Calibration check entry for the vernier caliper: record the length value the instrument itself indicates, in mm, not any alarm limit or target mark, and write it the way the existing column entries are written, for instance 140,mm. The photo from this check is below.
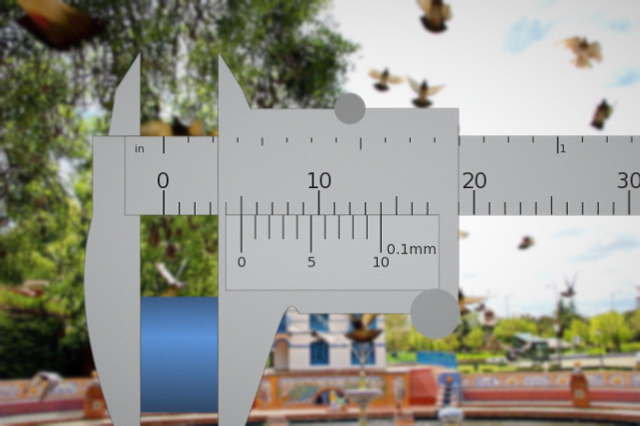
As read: 5.0,mm
